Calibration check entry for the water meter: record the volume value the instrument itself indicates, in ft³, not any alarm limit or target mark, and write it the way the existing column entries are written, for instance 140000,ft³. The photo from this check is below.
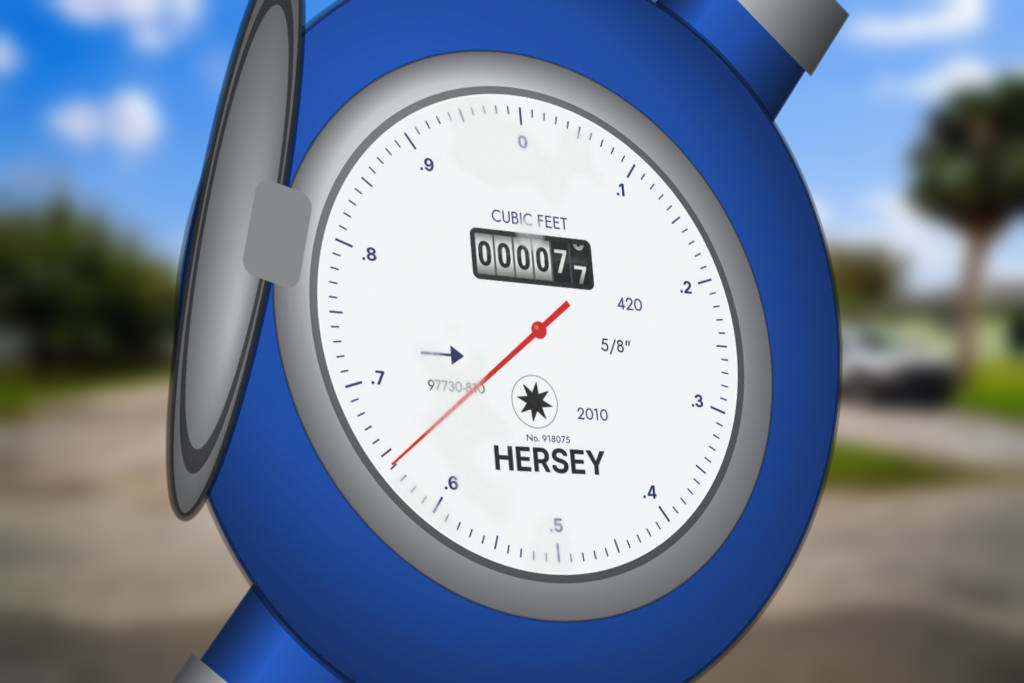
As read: 76.64,ft³
